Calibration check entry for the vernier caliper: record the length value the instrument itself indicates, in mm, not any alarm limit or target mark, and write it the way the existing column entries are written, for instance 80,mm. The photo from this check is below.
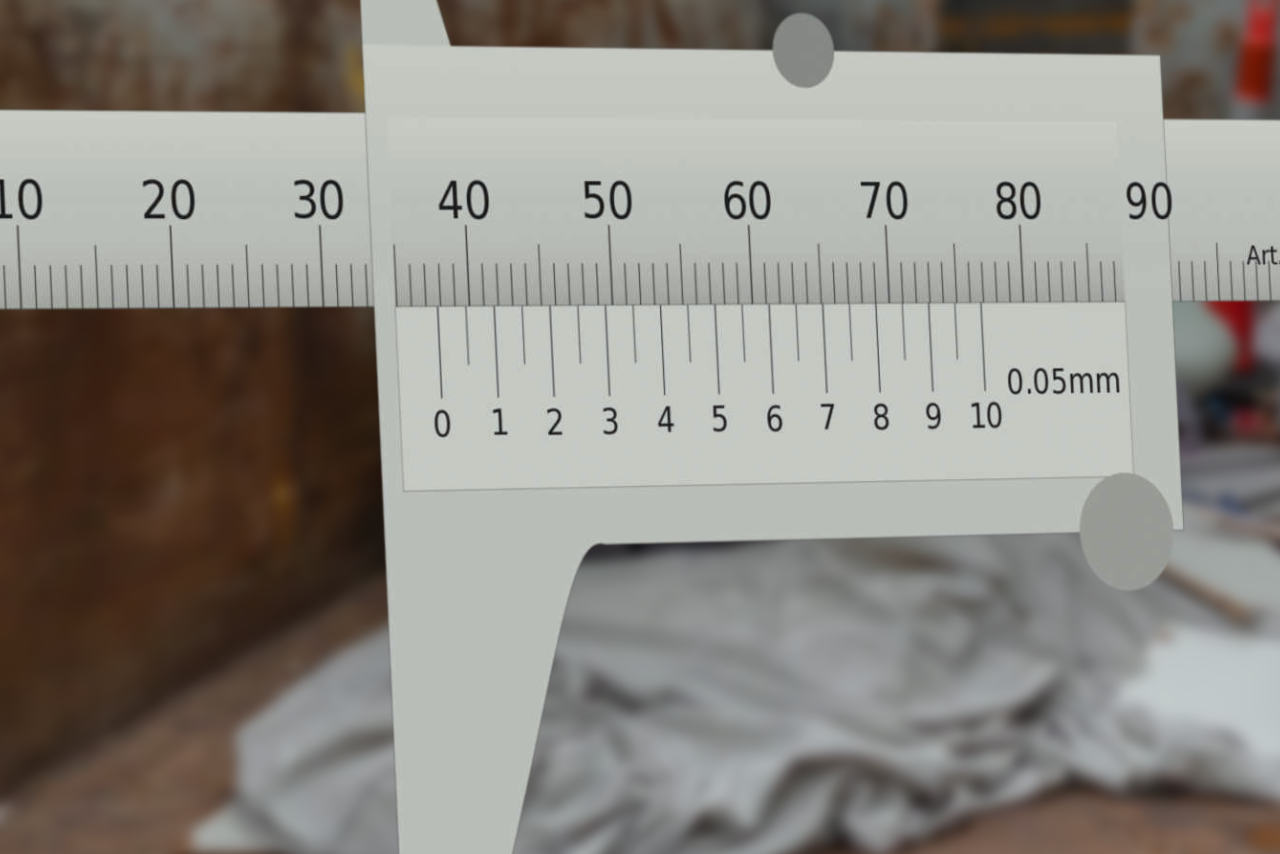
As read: 37.8,mm
